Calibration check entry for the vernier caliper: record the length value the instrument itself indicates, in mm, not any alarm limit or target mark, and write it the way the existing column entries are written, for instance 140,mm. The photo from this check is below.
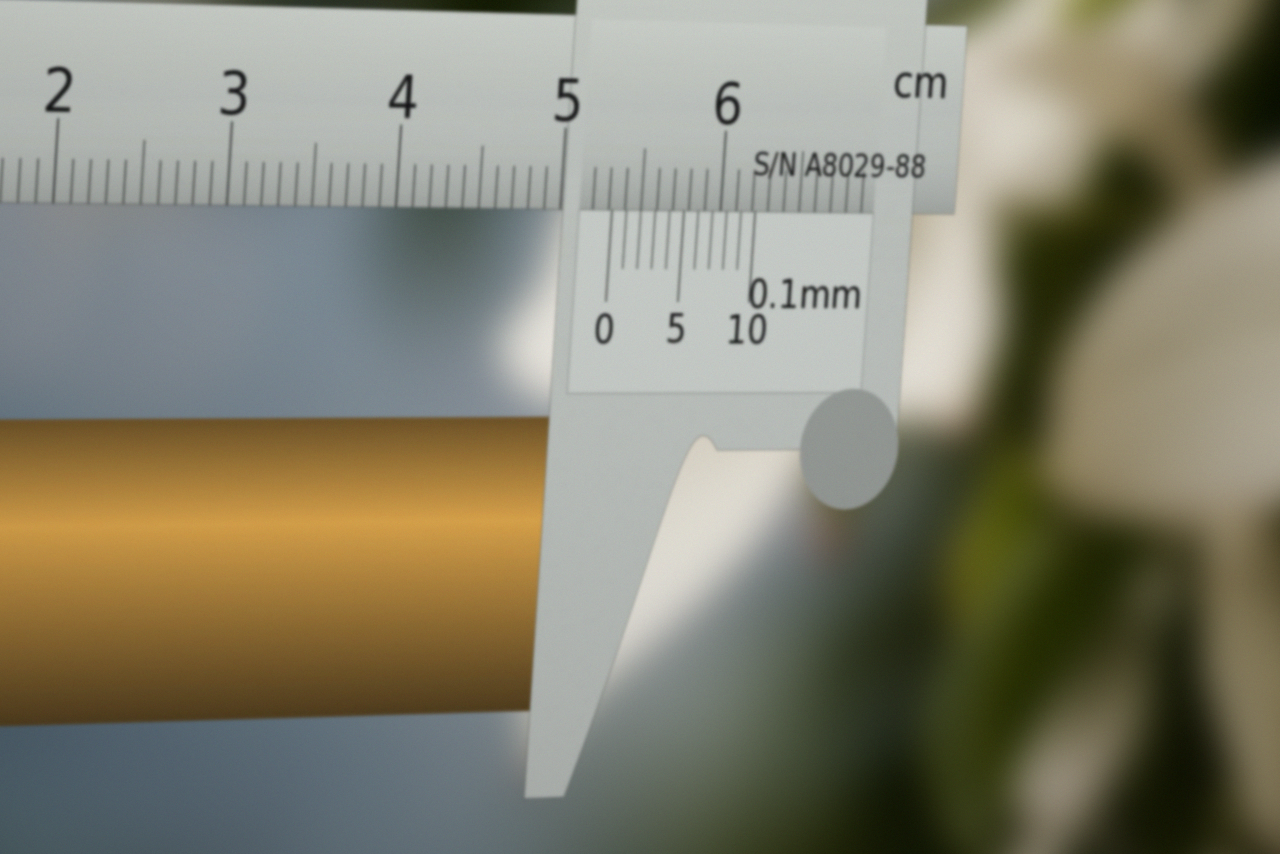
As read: 53.2,mm
